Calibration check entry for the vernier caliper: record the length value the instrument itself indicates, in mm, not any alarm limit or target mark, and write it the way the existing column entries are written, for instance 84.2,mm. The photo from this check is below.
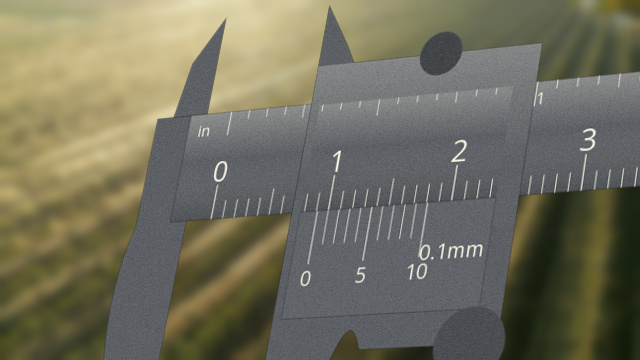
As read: 9.1,mm
